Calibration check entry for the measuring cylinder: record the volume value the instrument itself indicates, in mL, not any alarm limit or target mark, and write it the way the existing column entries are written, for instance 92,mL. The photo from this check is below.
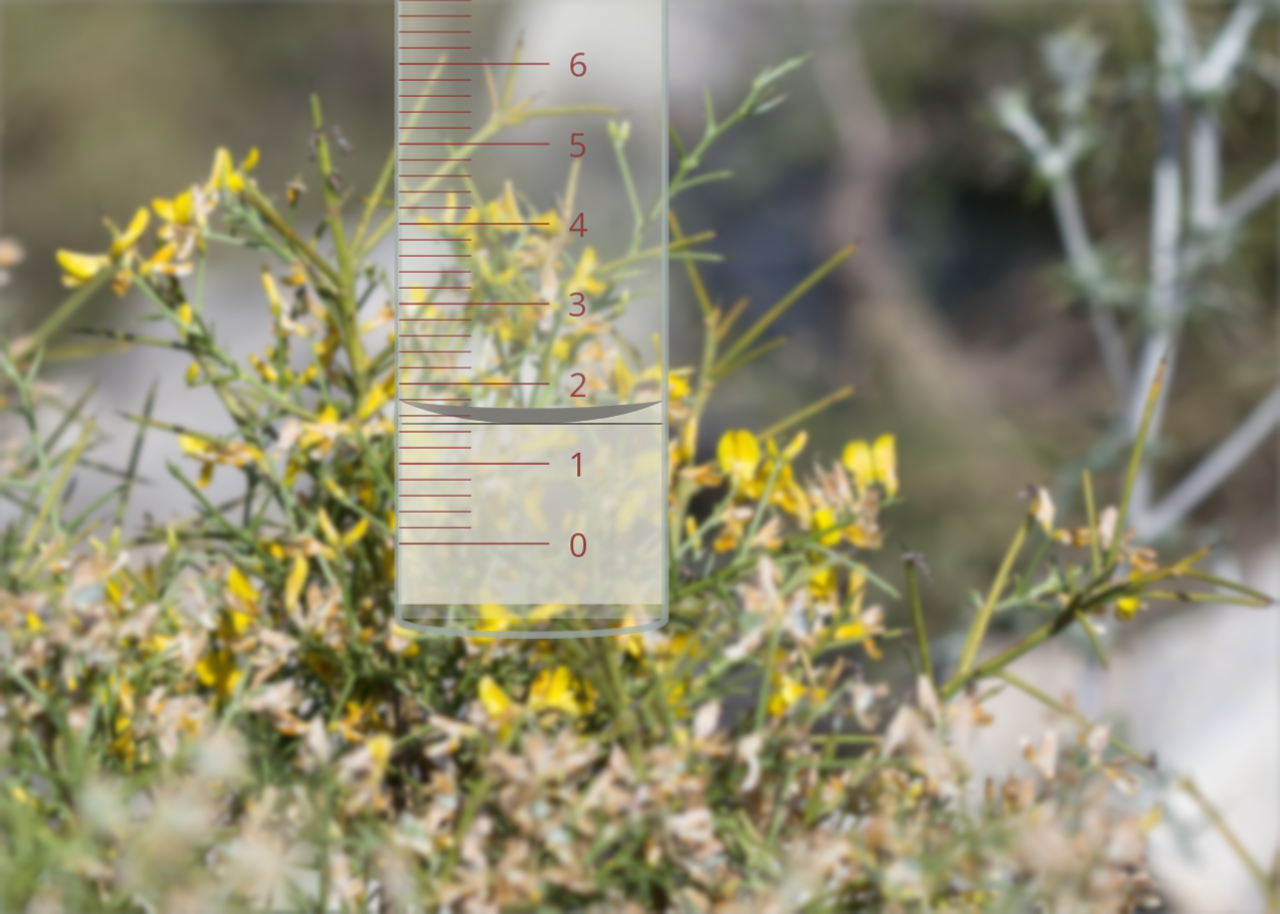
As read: 1.5,mL
